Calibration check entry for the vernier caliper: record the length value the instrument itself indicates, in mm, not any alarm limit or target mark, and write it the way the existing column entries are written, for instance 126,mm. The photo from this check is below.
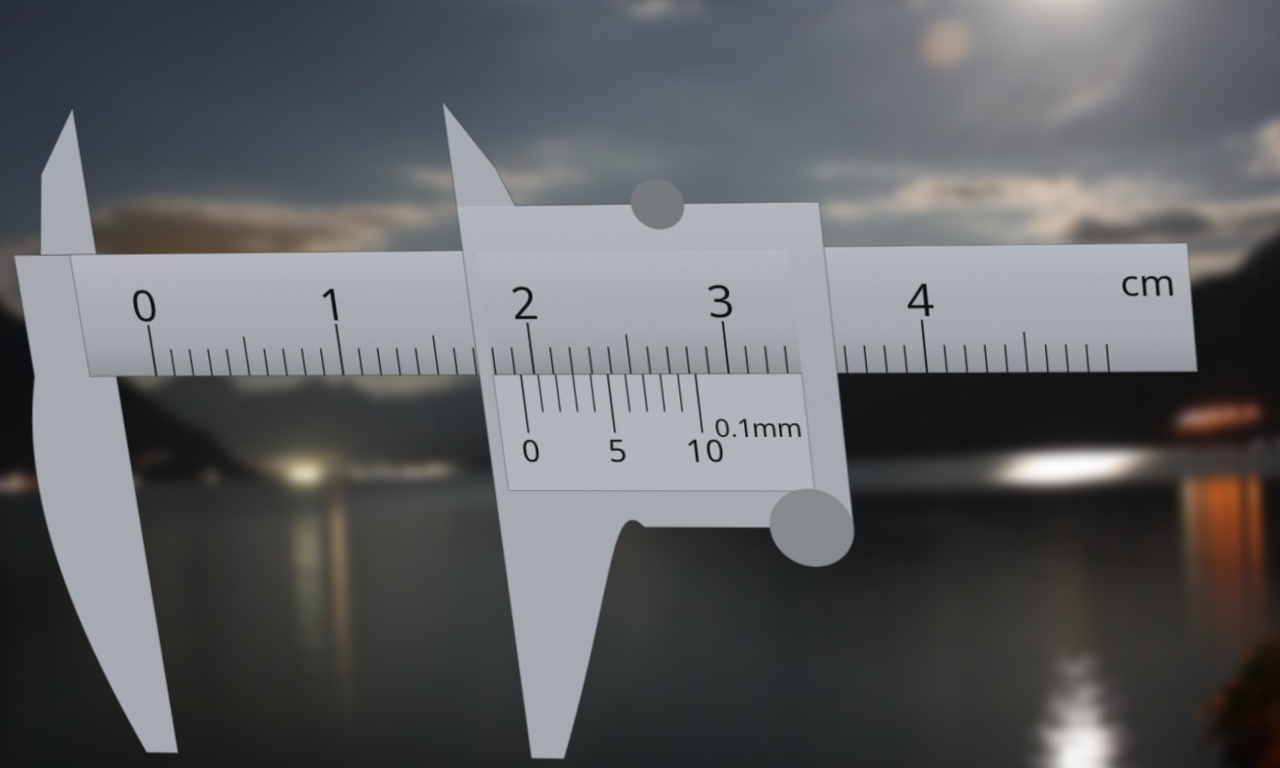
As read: 19.3,mm
